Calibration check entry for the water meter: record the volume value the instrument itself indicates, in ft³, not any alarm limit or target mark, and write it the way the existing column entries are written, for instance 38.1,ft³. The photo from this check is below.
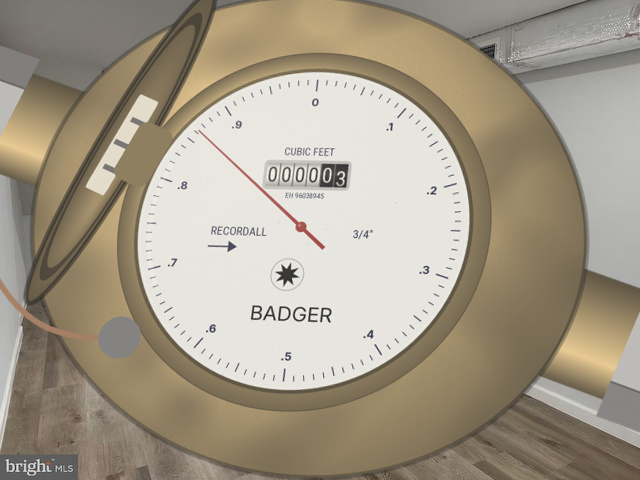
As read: 2.86,ft³
